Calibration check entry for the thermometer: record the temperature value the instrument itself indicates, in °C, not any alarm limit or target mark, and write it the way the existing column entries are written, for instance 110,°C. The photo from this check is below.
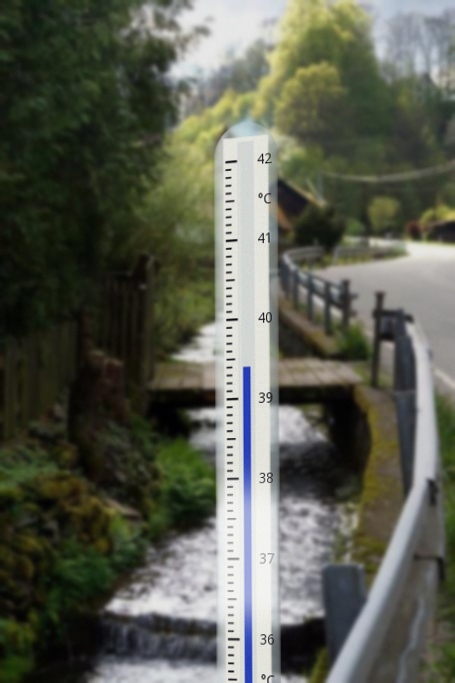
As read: 39.4,°C
